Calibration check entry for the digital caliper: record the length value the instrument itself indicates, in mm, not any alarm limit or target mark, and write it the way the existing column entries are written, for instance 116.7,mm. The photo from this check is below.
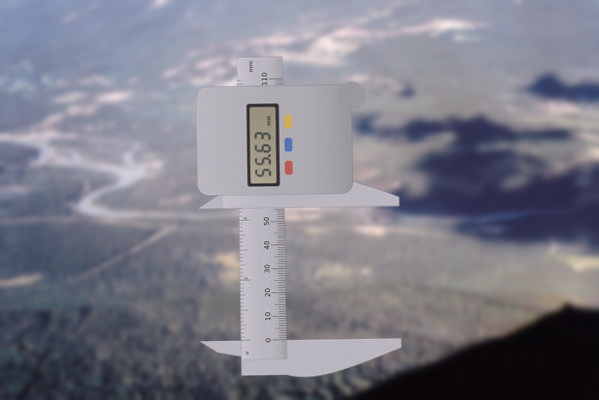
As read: 55.63,mm
